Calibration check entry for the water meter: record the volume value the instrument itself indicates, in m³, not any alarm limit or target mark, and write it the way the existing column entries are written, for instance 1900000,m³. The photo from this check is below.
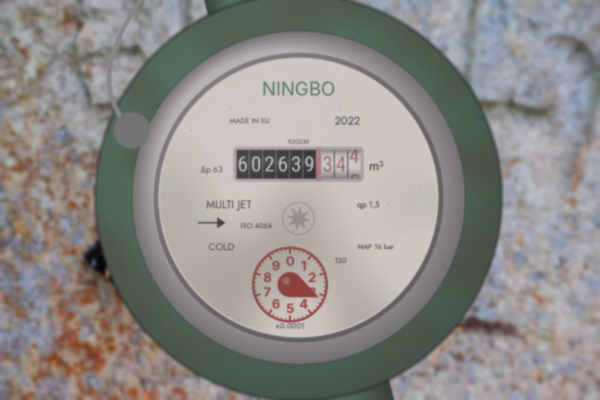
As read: 602639.3443,m³
